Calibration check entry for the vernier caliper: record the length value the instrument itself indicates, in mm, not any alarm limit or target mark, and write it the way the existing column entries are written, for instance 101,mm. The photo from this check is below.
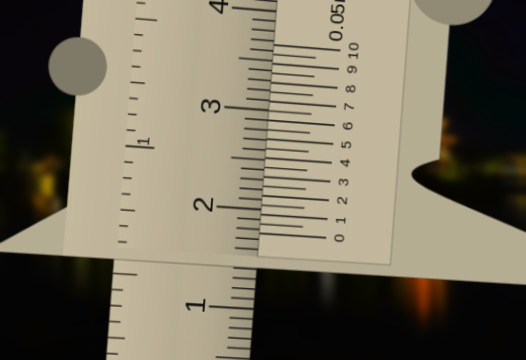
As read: 17.6,mm
